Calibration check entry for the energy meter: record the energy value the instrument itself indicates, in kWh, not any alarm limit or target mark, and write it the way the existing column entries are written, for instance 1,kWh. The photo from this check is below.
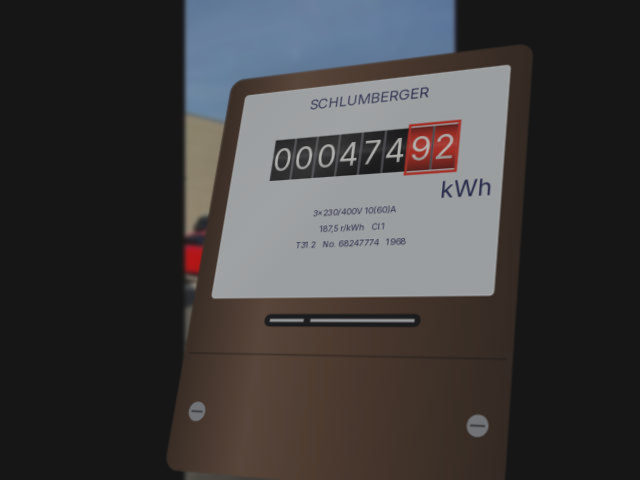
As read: 474.92,kWh
